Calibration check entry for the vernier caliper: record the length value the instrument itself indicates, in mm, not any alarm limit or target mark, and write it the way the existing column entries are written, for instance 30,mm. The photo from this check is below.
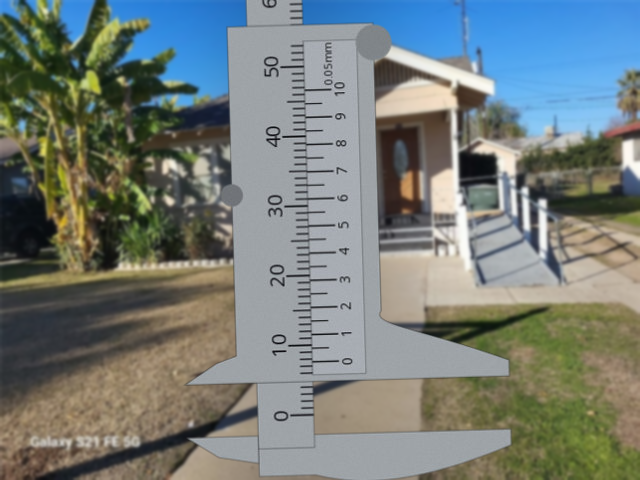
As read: 7.6,mm
